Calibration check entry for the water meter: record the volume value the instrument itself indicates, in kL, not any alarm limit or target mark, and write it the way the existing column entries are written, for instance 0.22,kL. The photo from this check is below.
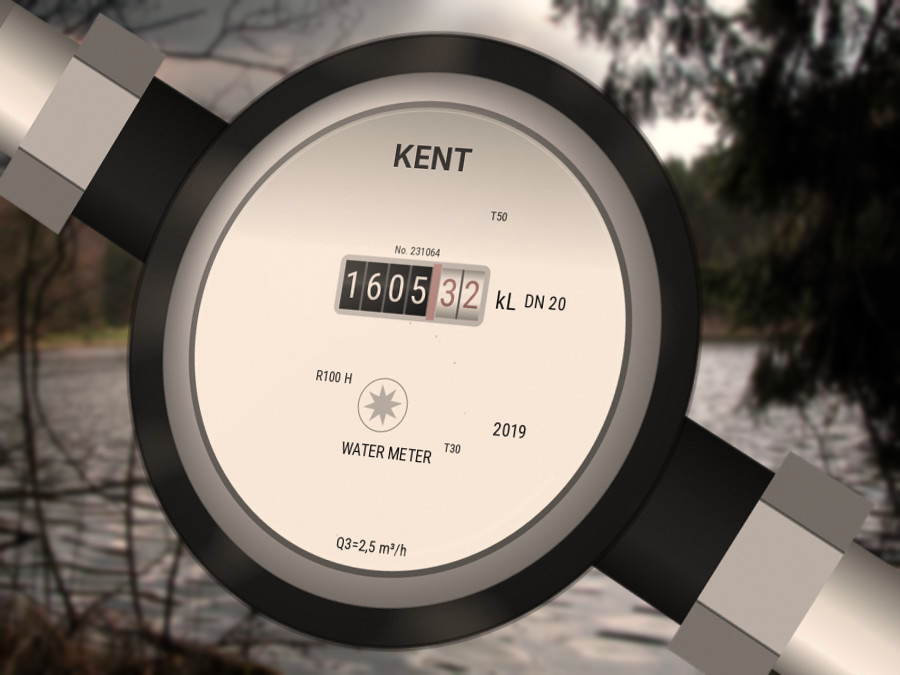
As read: 1605.32,kL
